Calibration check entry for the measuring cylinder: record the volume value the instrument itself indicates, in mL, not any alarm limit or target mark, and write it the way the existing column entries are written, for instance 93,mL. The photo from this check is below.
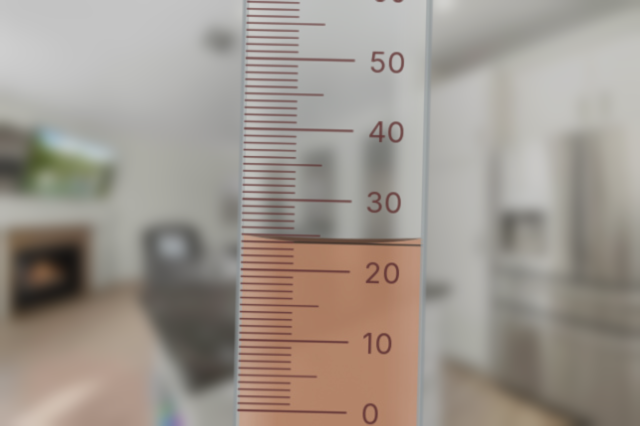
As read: 24,mL
